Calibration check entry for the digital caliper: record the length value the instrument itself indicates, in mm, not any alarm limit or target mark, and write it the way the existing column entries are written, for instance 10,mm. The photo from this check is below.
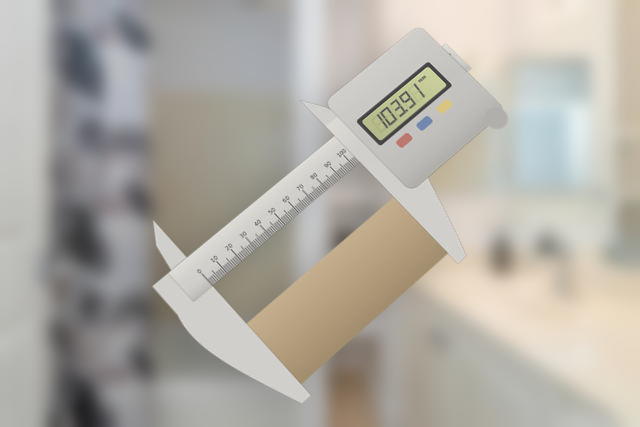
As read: 103.91,mm
